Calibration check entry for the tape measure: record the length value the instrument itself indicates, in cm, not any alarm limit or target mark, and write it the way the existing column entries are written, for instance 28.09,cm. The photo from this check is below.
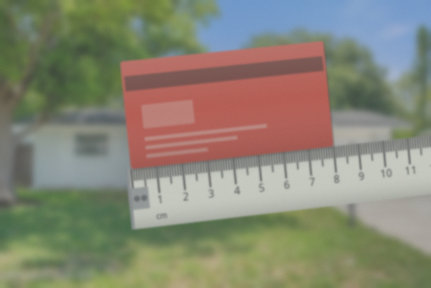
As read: 8,cm
